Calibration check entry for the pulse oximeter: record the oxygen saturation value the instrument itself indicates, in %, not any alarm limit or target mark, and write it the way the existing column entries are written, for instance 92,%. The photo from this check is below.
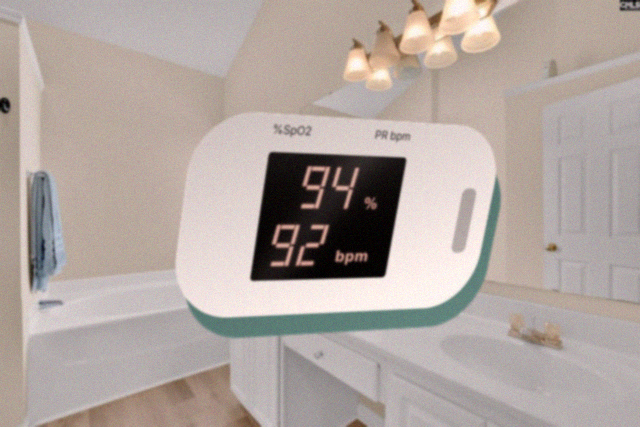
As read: 94,%
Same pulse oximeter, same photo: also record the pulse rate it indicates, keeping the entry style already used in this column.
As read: 92,bpm
